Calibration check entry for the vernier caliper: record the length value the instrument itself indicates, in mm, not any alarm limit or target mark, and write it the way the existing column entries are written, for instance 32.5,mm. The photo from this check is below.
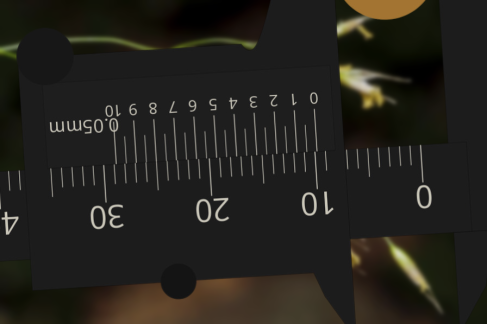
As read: 9.8,mm
